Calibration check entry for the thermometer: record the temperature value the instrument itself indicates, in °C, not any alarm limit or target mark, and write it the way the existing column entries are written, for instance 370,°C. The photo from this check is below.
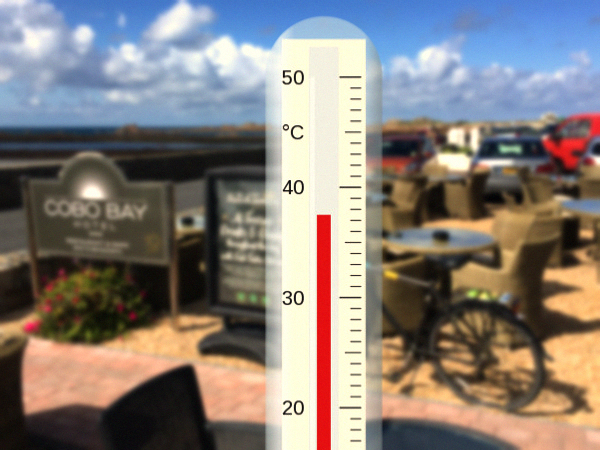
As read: 37.5,°C
